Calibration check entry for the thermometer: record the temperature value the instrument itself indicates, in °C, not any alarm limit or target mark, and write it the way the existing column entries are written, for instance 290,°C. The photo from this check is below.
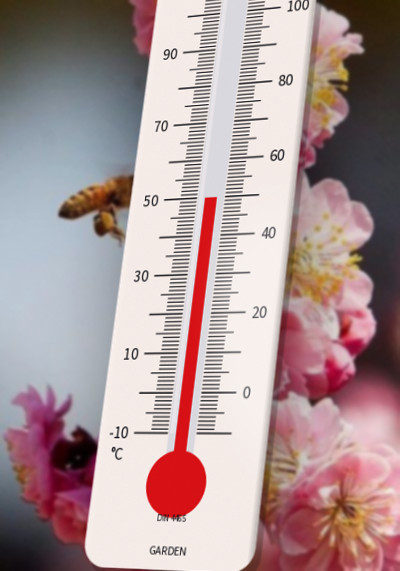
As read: 50,°C
